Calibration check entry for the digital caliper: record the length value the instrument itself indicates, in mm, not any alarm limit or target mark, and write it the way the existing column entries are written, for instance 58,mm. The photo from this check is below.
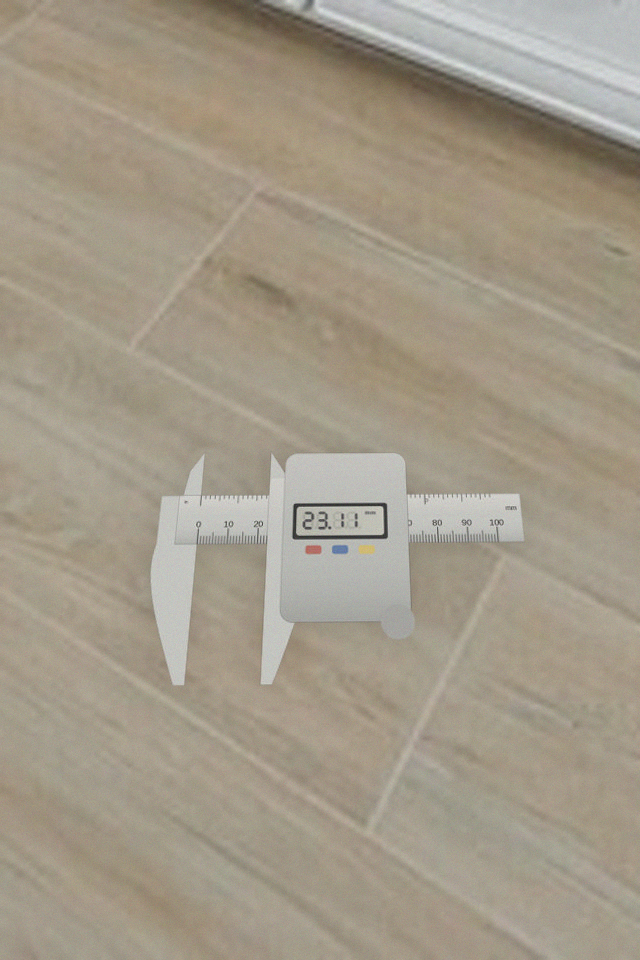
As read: 23.11,mm
